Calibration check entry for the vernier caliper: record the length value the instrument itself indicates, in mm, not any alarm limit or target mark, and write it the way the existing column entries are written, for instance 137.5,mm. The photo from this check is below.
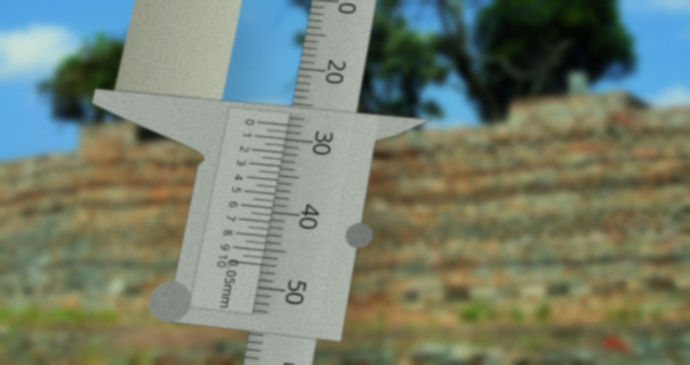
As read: 28.0,mm
